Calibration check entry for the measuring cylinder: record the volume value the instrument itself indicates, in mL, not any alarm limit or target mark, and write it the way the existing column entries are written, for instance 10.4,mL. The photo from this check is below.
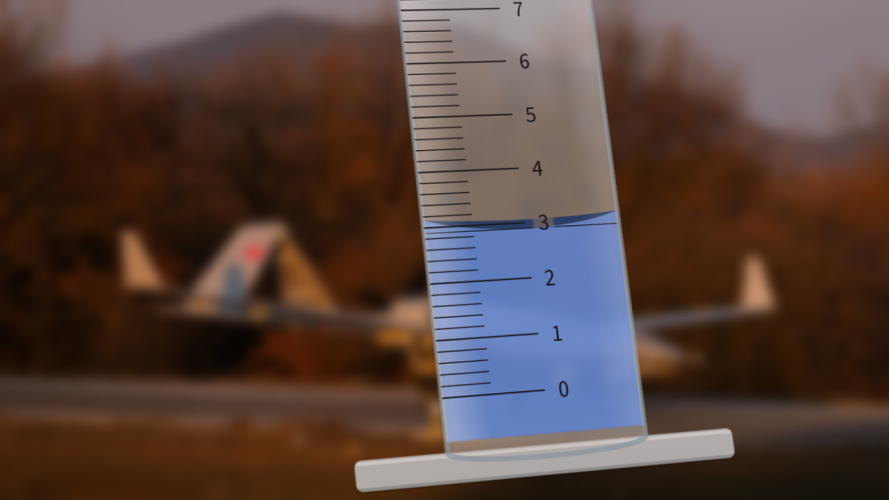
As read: 2.9,mL
